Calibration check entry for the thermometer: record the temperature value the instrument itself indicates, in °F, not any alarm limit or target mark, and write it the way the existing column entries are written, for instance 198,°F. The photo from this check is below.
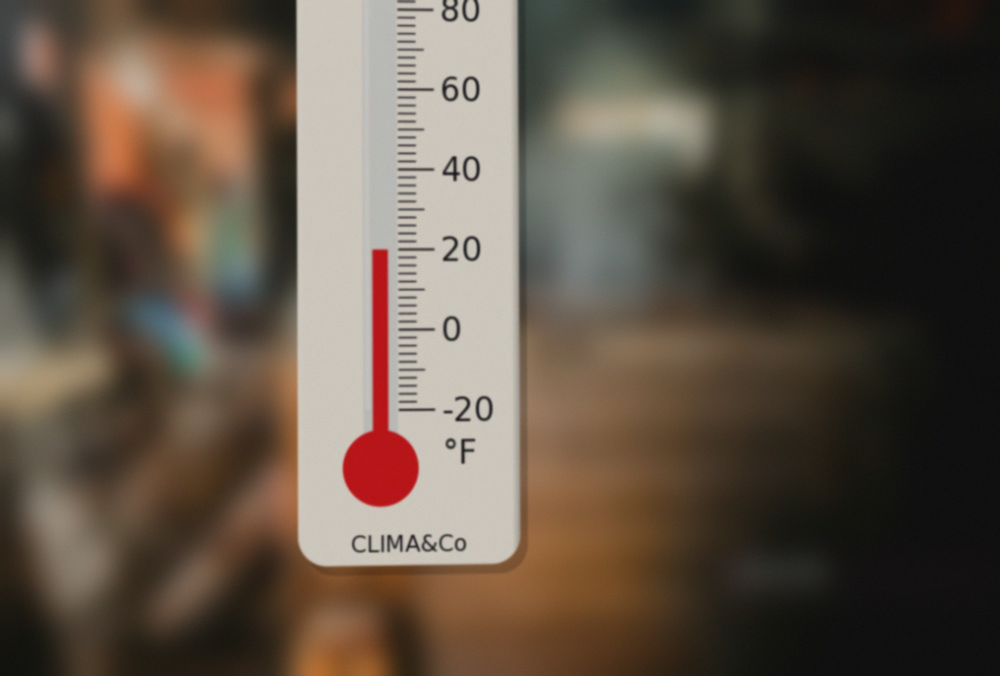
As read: 20,°F
